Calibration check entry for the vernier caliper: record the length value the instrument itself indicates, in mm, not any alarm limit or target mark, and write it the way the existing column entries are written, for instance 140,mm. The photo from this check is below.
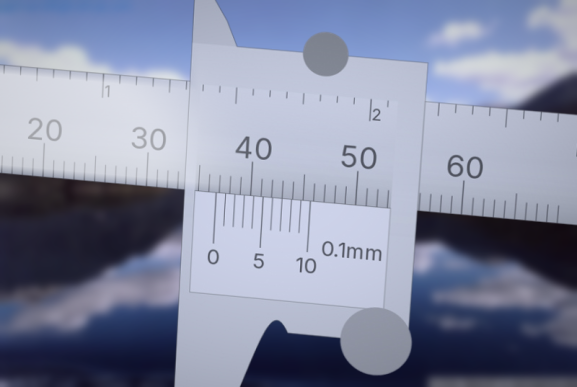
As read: 36.7,mm
